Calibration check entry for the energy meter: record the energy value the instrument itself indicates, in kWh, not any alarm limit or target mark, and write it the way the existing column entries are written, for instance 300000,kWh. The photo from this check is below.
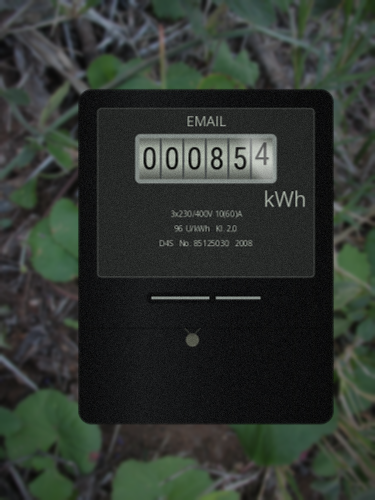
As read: 854,kWh
